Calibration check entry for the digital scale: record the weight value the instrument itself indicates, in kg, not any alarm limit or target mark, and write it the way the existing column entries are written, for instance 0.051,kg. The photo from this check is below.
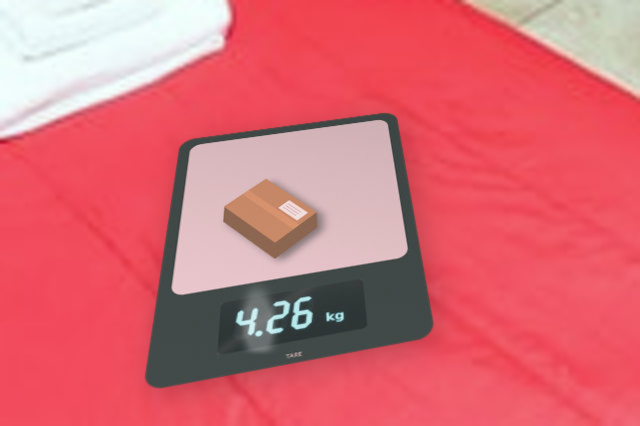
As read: 4.26,kg
